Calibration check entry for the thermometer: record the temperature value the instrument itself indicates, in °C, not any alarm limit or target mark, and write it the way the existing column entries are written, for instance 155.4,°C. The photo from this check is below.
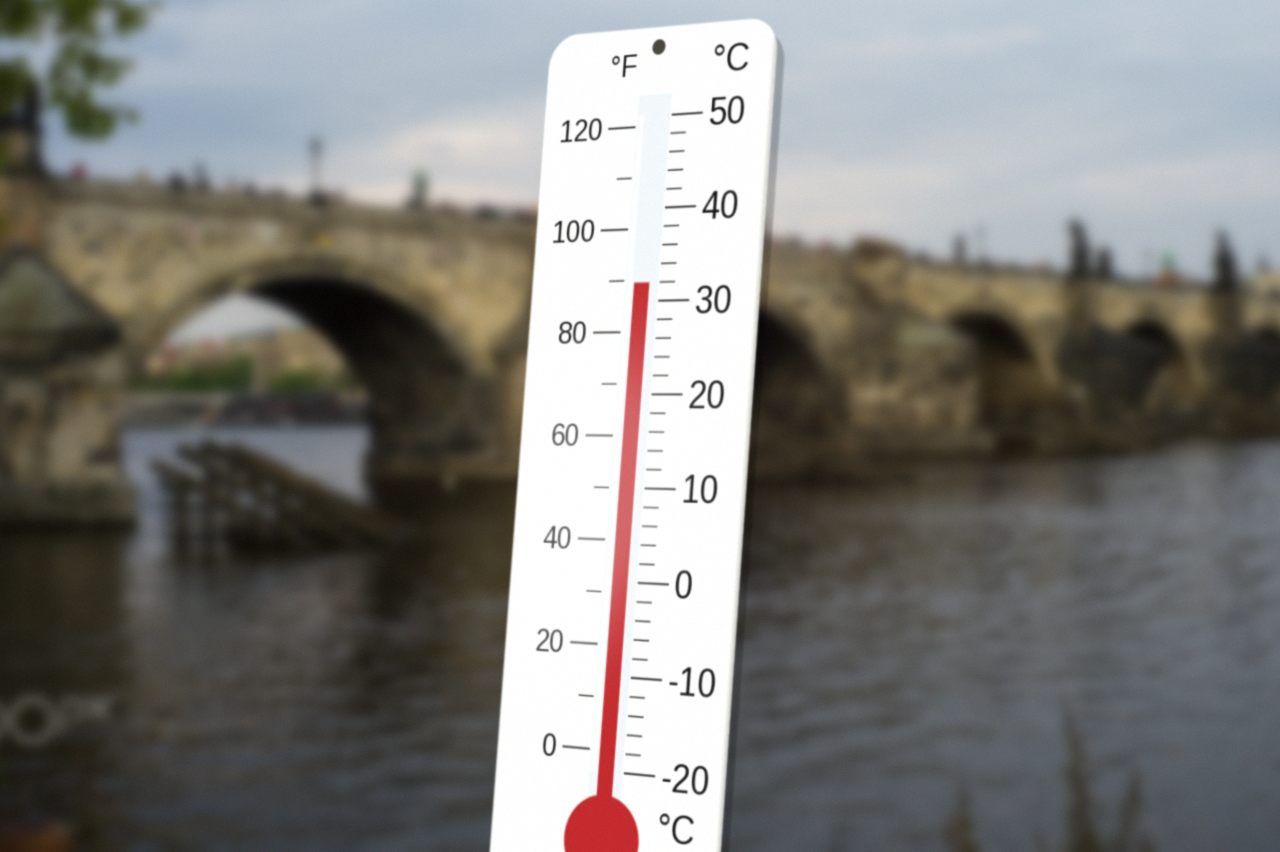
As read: 32,°C
